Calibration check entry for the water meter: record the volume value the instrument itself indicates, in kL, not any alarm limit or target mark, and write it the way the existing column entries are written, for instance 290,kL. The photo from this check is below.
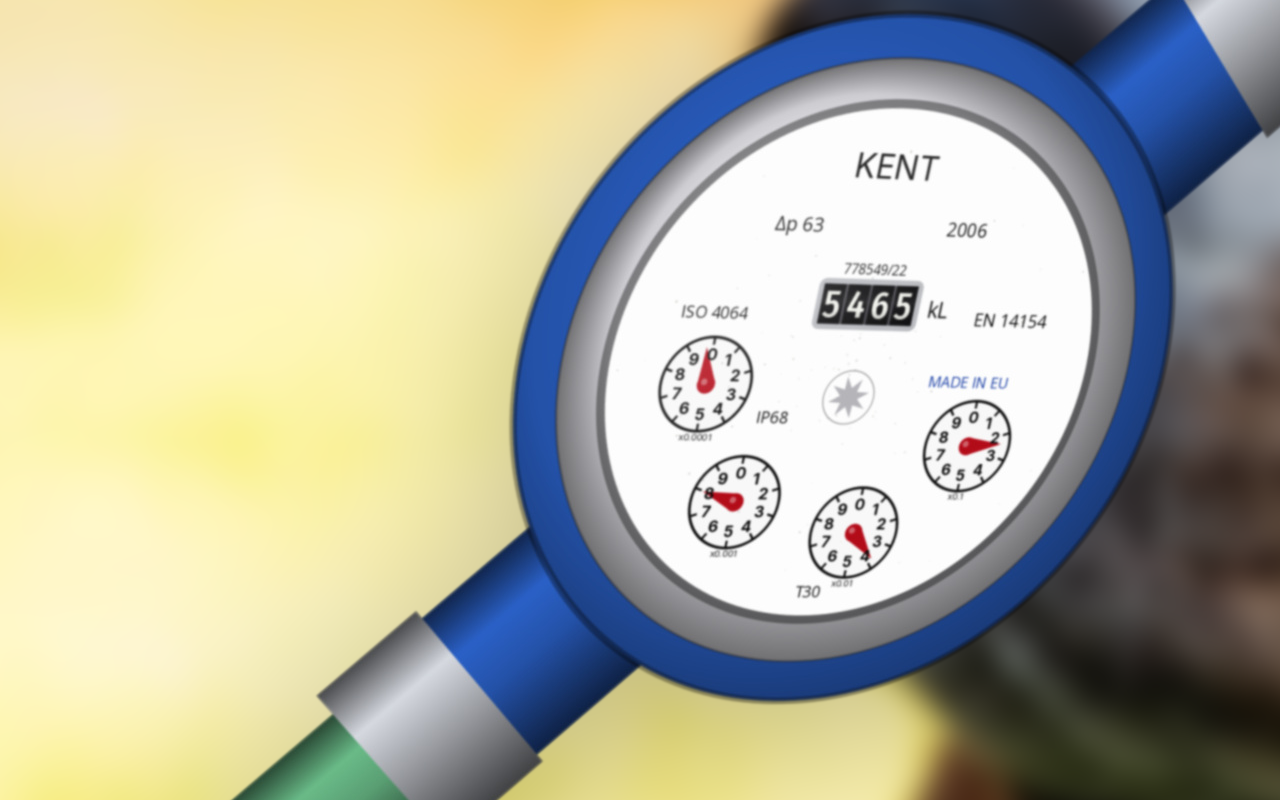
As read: 5465.2379,kL
